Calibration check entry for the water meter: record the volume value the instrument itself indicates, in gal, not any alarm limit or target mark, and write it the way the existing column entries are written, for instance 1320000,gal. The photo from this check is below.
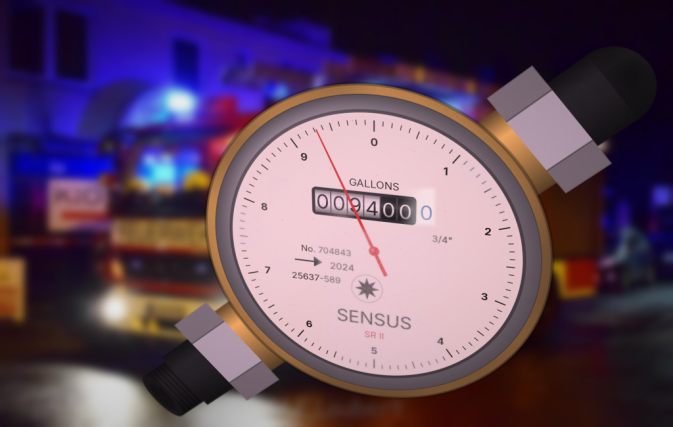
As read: 93999.3,gal
